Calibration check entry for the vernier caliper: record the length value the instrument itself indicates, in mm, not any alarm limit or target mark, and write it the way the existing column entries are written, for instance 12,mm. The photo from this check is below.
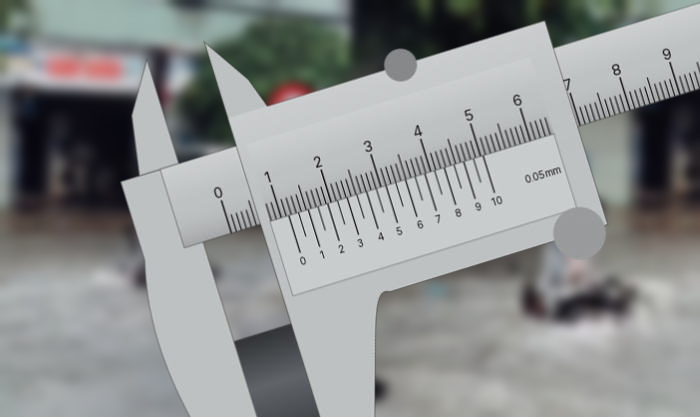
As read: 11.5,mm
